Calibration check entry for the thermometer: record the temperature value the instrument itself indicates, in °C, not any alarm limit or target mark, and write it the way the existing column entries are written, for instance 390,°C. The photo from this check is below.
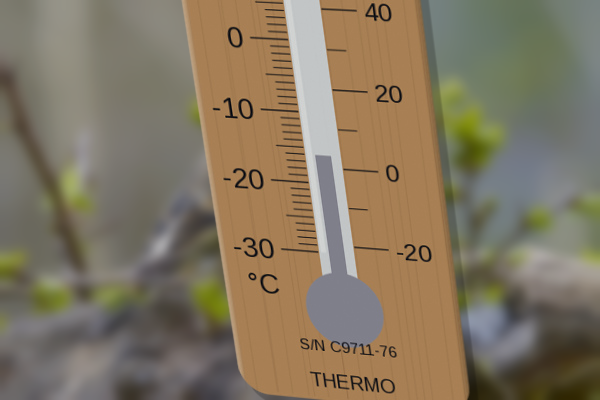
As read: -16,°C
